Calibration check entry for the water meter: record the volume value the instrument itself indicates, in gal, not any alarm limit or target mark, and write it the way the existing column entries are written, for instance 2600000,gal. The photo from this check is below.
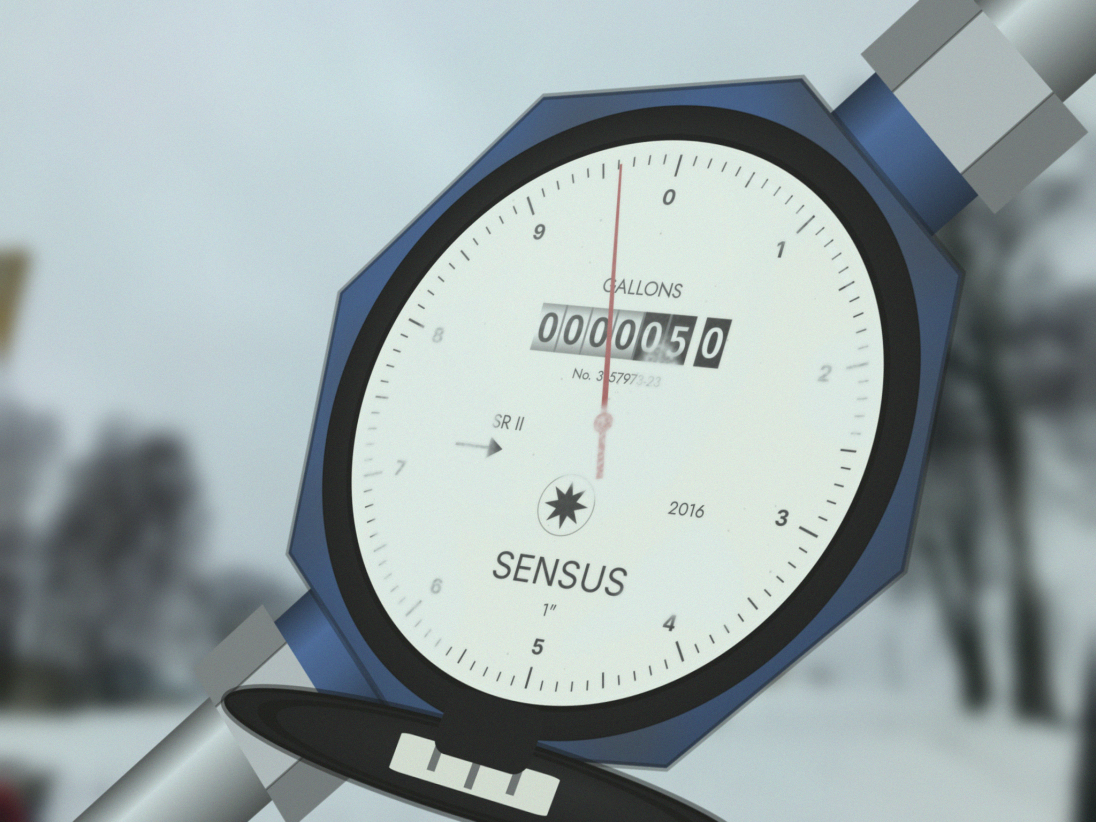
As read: 49.6,gal
